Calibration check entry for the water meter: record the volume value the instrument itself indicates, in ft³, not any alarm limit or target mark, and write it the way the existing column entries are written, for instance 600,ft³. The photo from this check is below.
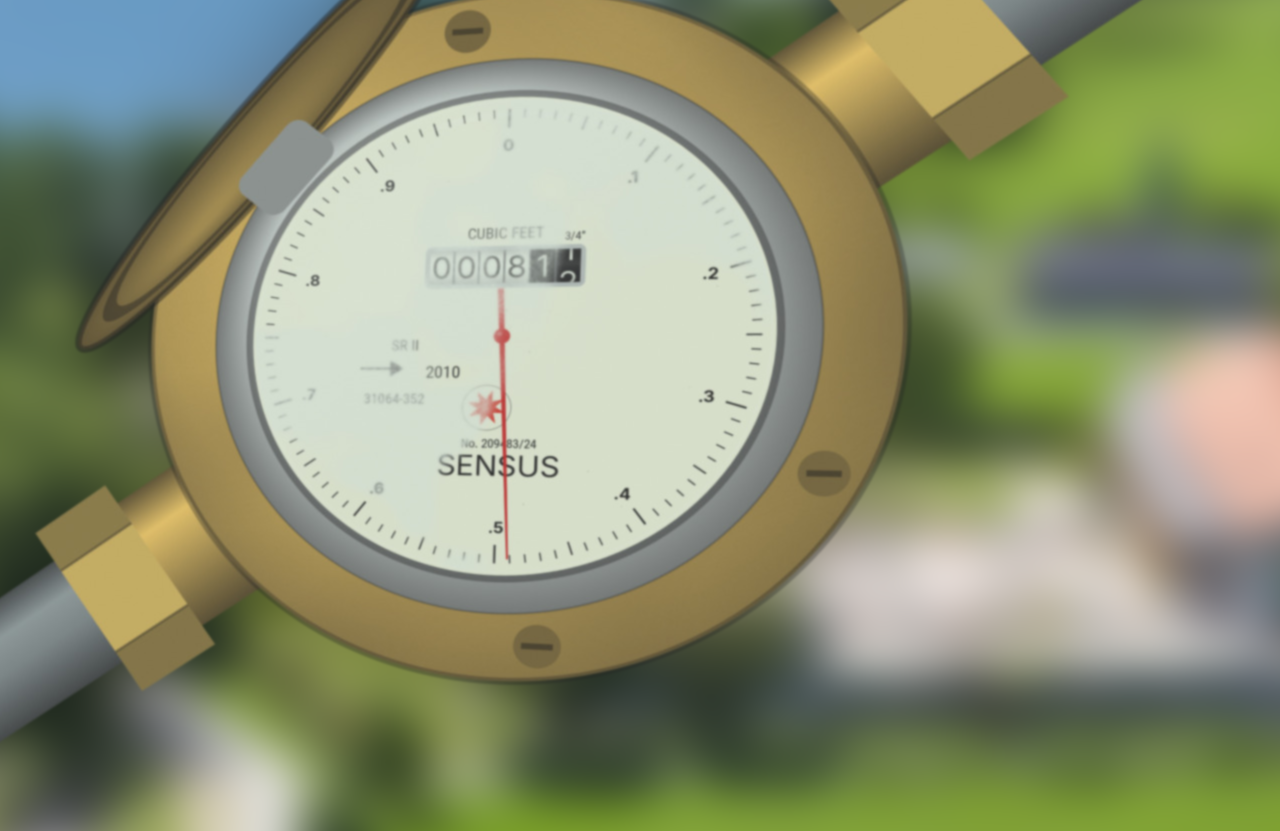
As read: 811.49,ft³
